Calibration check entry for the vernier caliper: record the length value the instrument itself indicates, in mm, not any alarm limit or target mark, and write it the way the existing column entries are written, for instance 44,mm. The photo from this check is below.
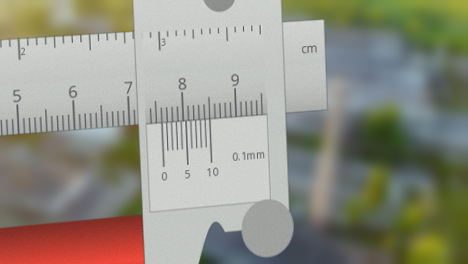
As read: 76.0,mm
